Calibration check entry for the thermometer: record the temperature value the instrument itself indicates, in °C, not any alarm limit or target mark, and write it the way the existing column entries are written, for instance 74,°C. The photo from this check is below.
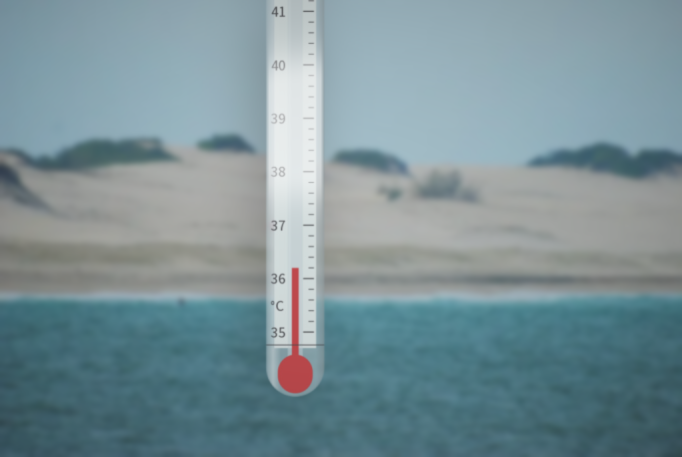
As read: 36.2,°C
